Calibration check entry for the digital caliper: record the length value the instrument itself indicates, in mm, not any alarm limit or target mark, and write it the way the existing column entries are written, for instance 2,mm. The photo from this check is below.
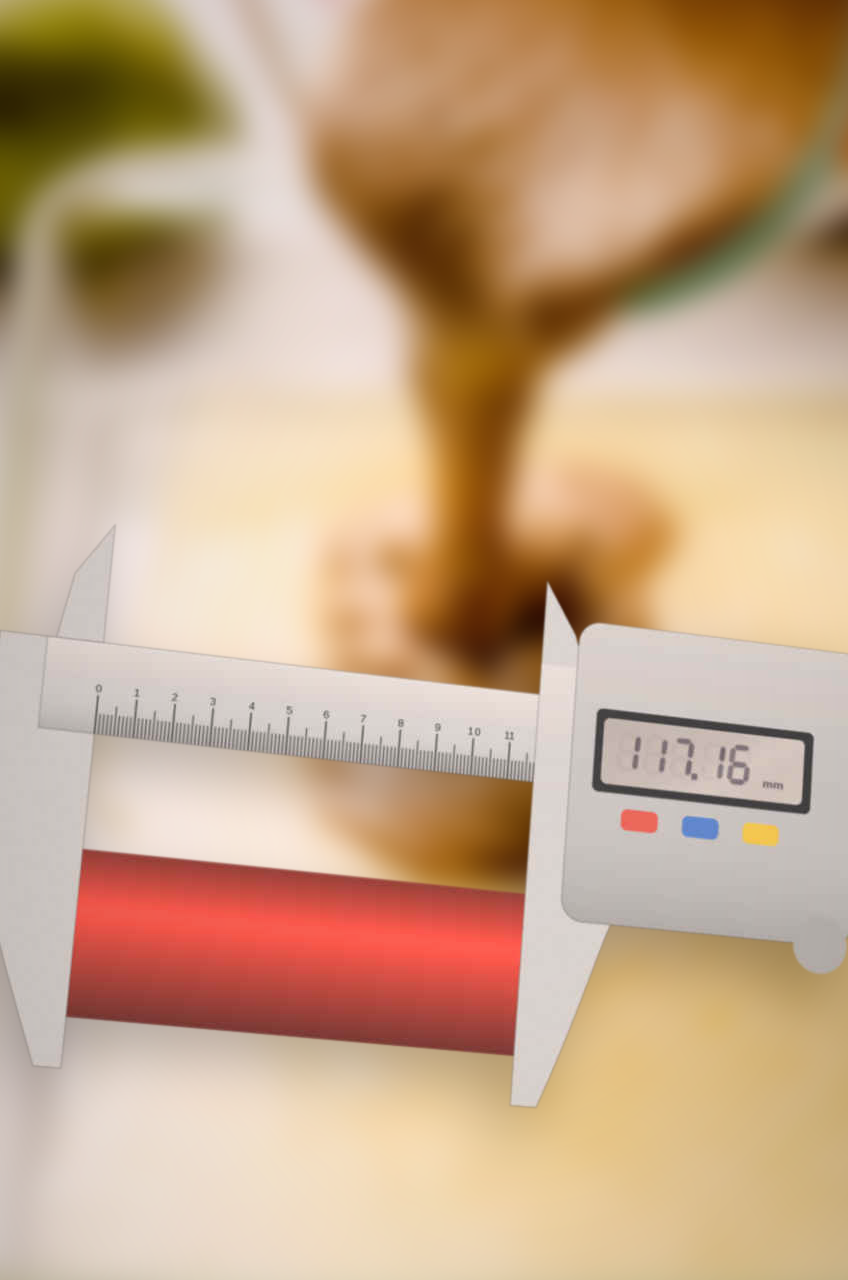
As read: 117.16,mm
